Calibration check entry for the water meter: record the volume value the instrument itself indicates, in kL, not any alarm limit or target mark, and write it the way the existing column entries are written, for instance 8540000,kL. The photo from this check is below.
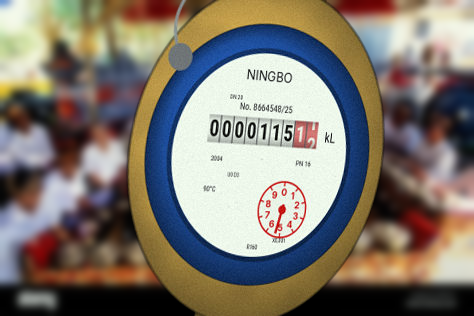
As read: 115.115,kL
